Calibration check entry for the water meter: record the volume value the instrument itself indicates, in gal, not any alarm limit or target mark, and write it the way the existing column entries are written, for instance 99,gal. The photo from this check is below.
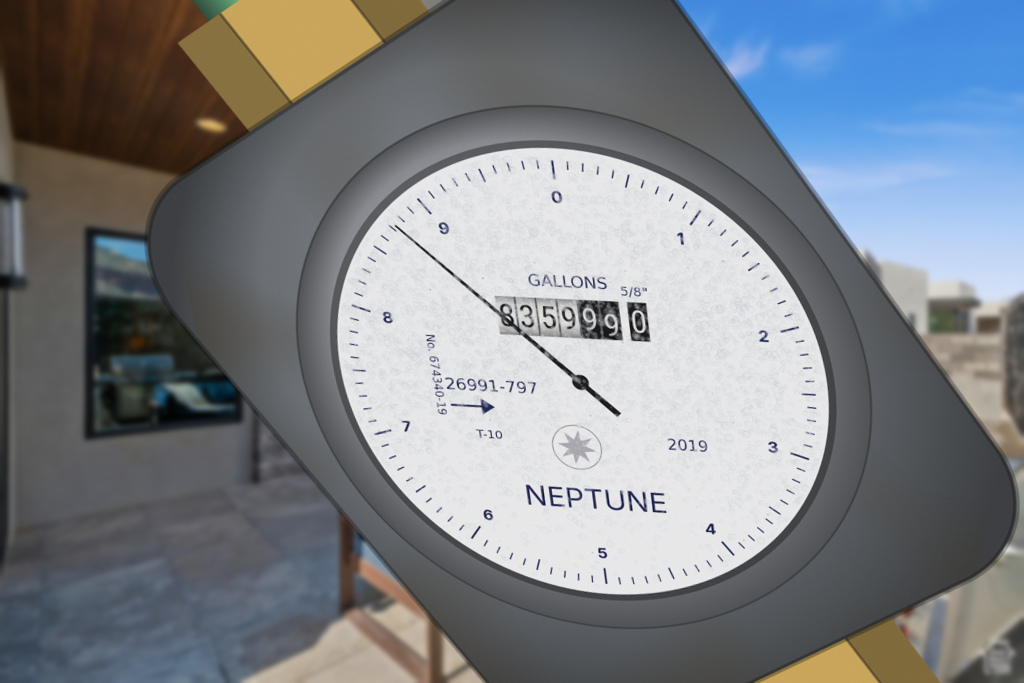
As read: 8359988.7,gal
